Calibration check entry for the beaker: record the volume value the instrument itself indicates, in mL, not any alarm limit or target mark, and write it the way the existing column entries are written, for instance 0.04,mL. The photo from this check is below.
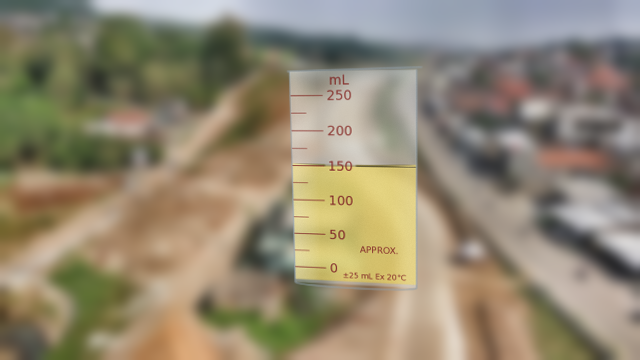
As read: 150,mL
